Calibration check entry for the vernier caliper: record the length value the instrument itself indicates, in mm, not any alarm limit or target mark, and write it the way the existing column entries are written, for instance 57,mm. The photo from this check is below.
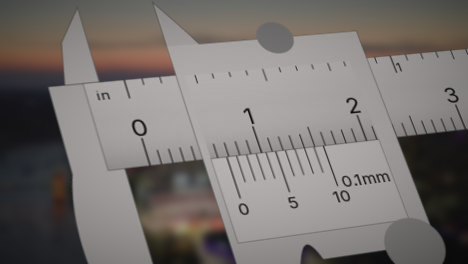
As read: 6.8,mm
